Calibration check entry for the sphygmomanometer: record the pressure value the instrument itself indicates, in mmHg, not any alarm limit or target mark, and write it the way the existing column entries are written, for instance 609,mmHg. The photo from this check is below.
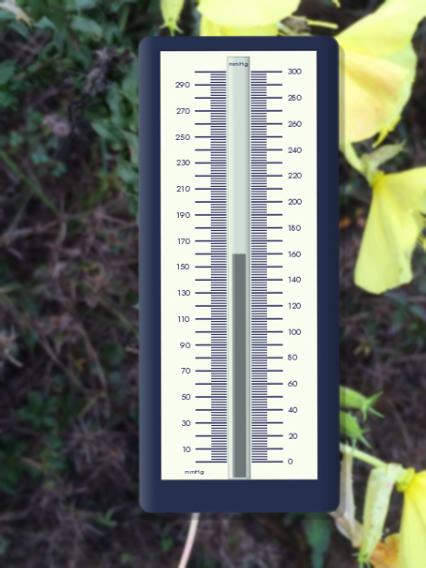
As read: 160,mmHg
